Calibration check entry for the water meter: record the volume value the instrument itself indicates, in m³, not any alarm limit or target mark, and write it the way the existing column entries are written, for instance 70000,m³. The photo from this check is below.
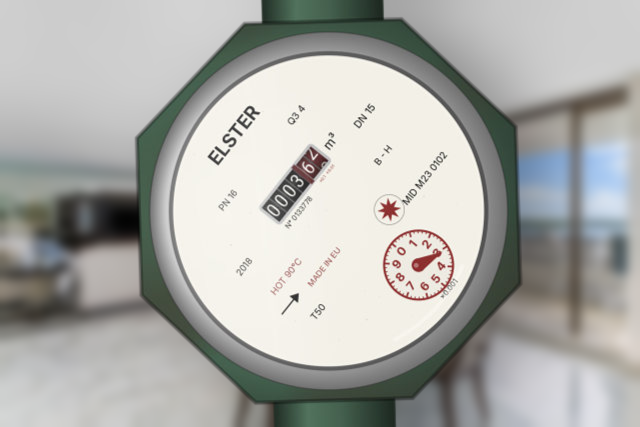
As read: 3.623,m³
